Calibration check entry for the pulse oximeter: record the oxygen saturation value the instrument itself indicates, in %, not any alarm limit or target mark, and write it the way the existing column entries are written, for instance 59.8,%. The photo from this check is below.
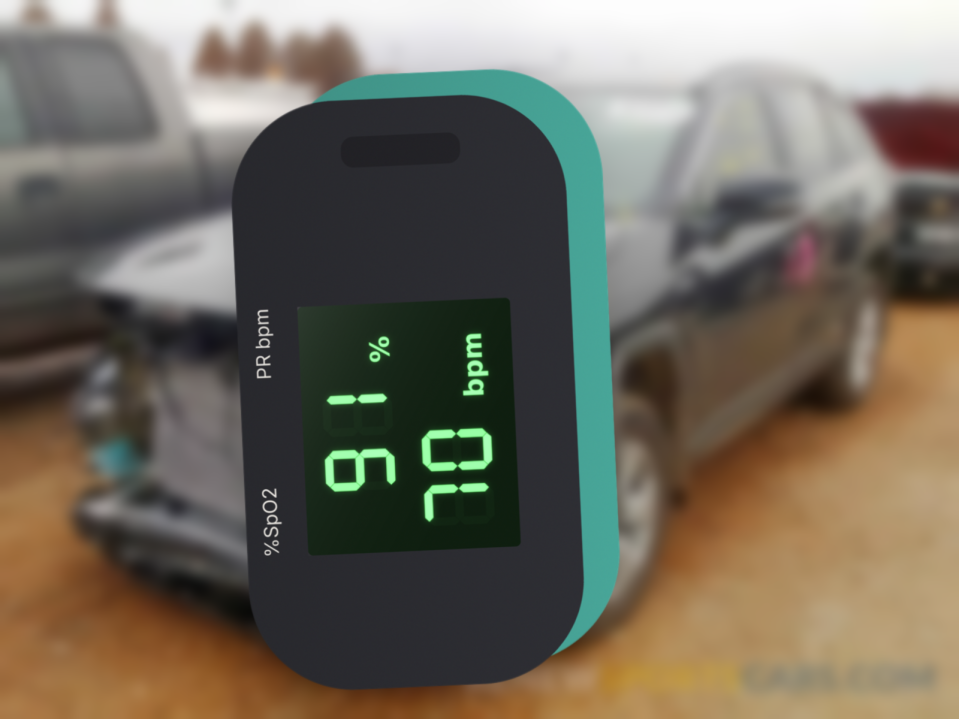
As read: 91,%
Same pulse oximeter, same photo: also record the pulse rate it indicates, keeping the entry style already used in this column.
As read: 70,bpm
